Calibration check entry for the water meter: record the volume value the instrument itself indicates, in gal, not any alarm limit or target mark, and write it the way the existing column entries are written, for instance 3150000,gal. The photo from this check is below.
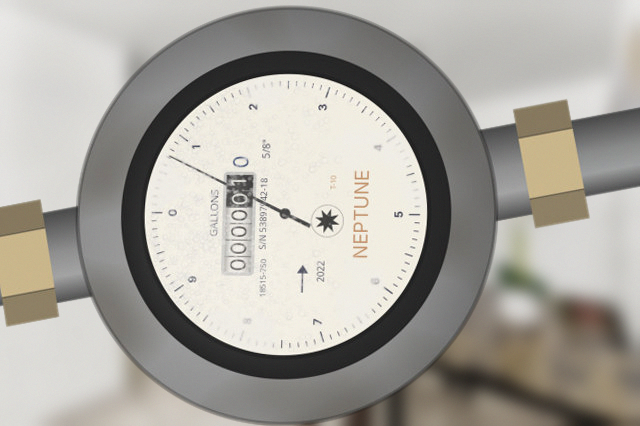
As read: 10.7,gal
